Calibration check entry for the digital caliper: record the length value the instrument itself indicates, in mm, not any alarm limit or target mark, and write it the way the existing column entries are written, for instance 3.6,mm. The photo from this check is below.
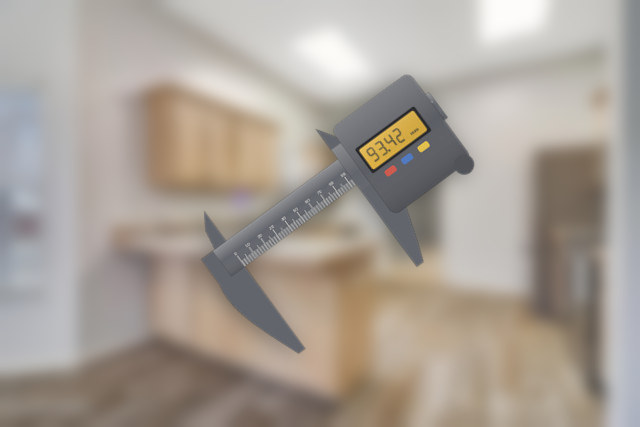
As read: 93.42,mm
